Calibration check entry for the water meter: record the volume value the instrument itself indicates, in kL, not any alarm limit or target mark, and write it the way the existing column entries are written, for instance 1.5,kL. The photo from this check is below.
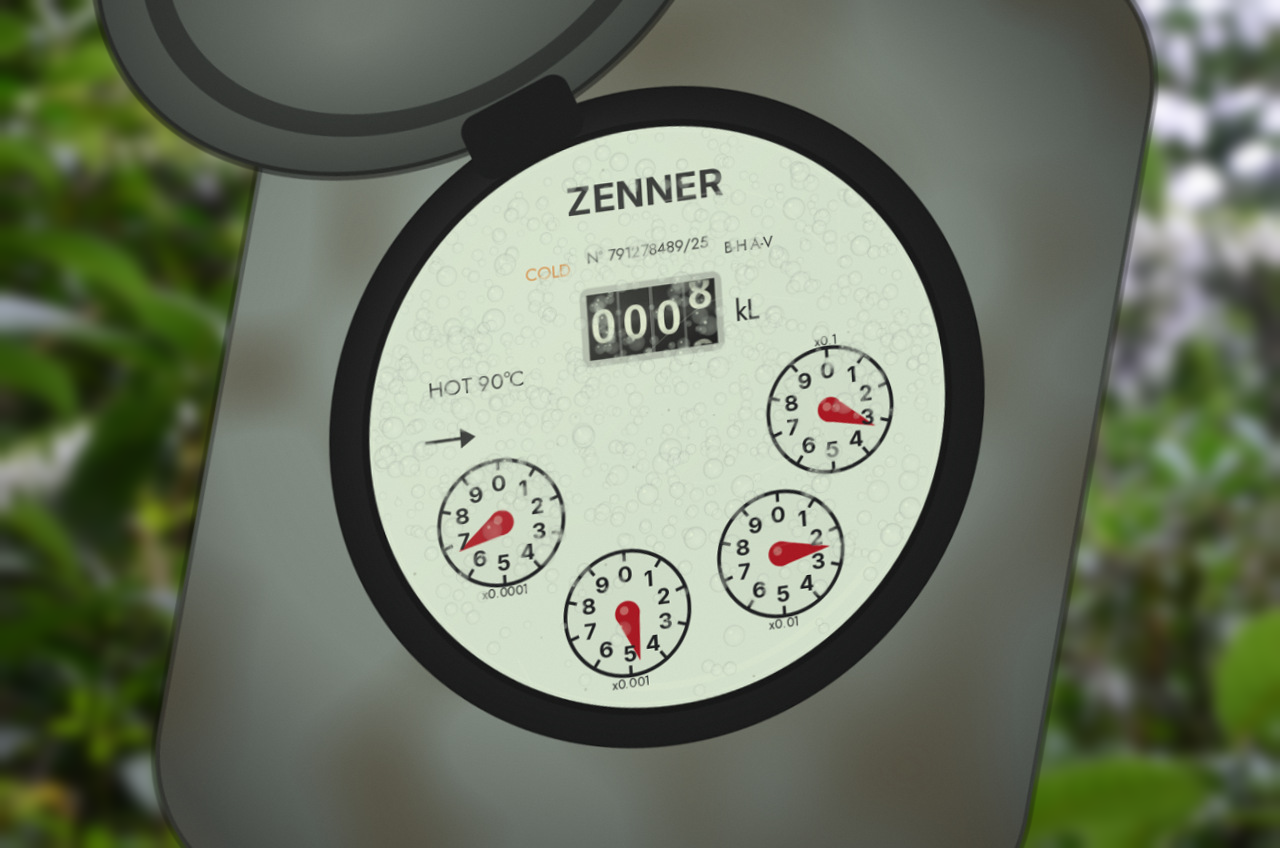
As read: 8.3246,kL
